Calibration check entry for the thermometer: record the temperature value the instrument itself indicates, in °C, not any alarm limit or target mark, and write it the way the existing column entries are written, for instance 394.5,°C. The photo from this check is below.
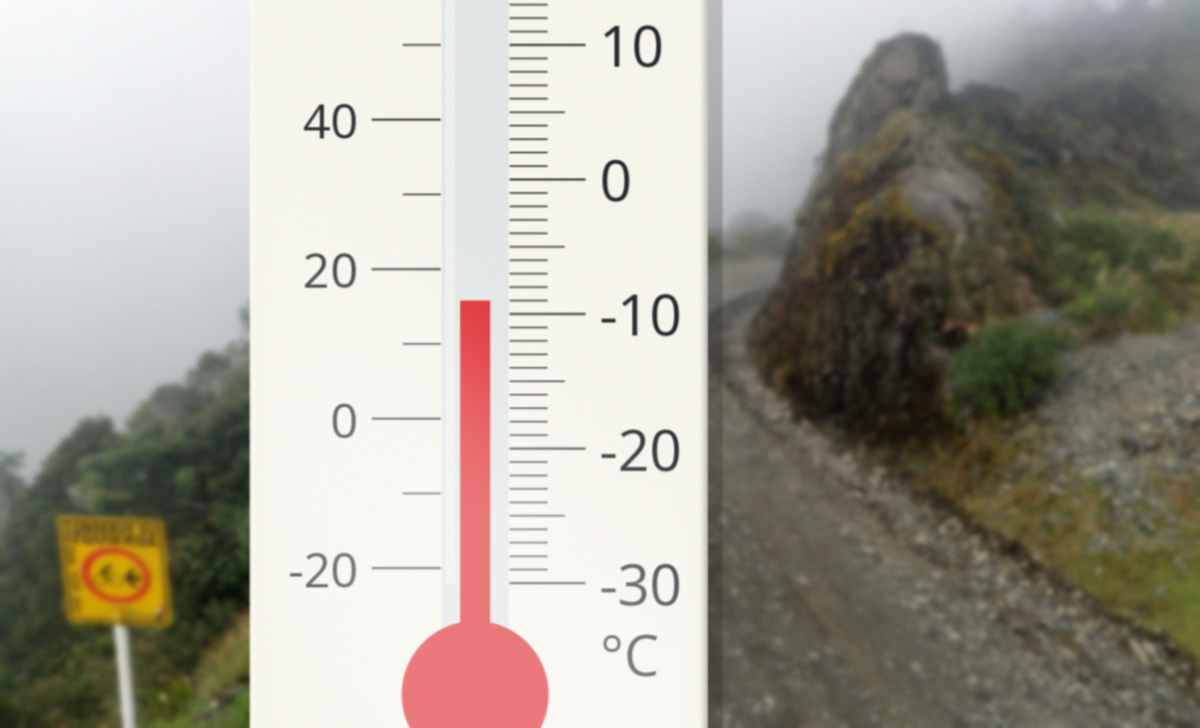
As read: -9,°C
